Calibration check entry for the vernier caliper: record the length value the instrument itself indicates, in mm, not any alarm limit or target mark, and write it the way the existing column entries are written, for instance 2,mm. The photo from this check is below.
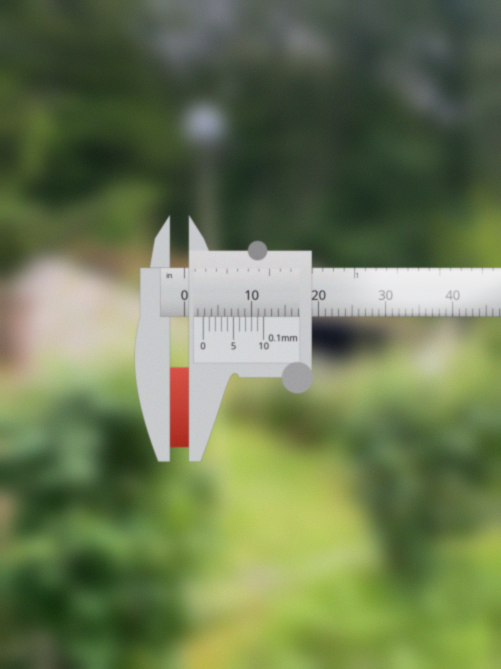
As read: 2.8,mm
